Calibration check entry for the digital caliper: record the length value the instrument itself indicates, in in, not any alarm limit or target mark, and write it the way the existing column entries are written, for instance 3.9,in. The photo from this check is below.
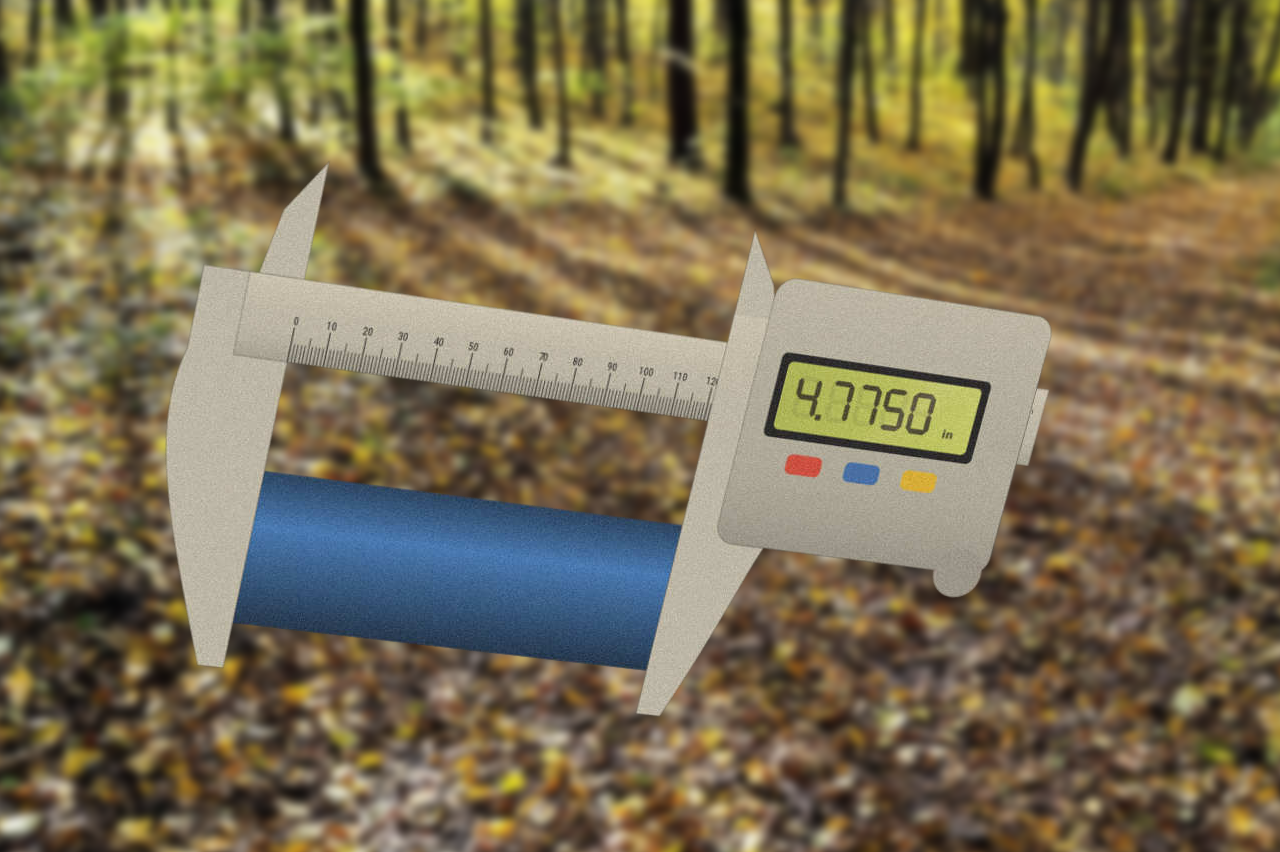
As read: 4.7750,in
